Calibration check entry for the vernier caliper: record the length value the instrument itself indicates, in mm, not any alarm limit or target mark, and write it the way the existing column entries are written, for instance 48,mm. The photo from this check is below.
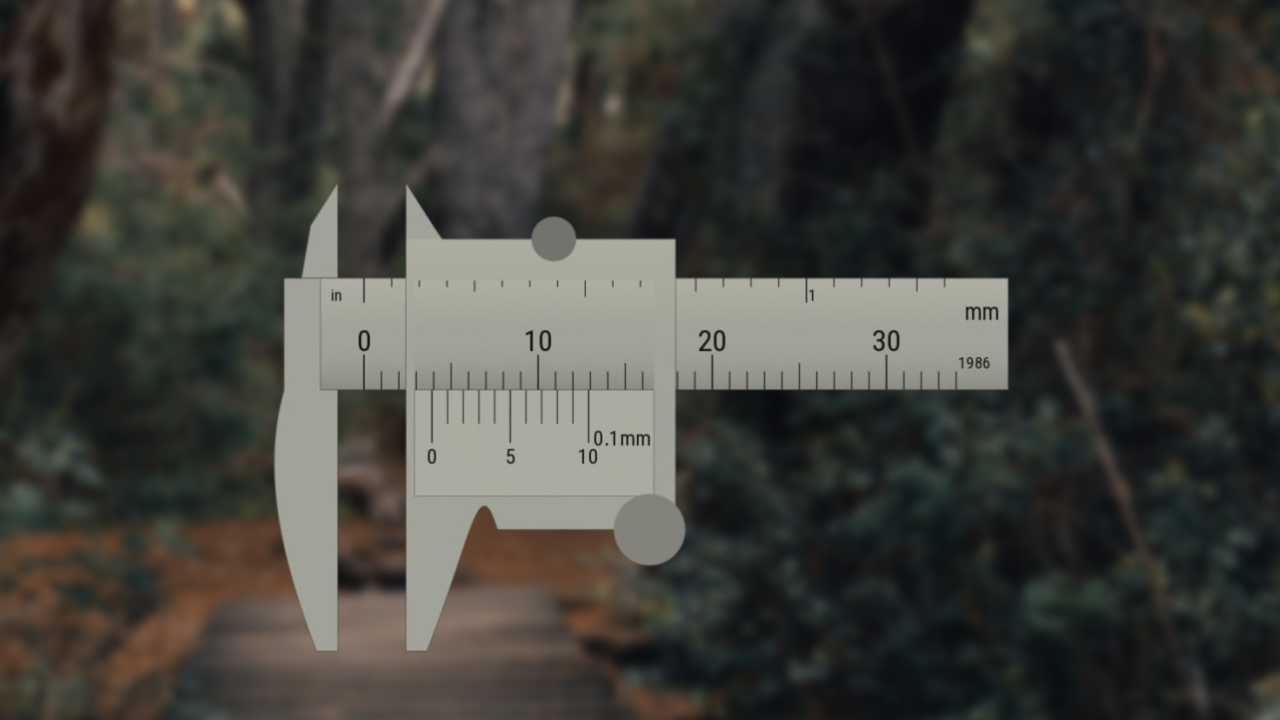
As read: 3.9,mm
